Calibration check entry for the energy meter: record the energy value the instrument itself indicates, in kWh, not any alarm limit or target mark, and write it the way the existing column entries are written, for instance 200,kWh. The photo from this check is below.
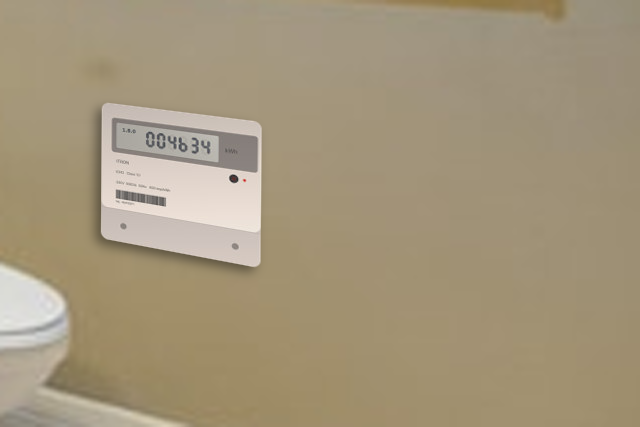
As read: 4634,kWh
